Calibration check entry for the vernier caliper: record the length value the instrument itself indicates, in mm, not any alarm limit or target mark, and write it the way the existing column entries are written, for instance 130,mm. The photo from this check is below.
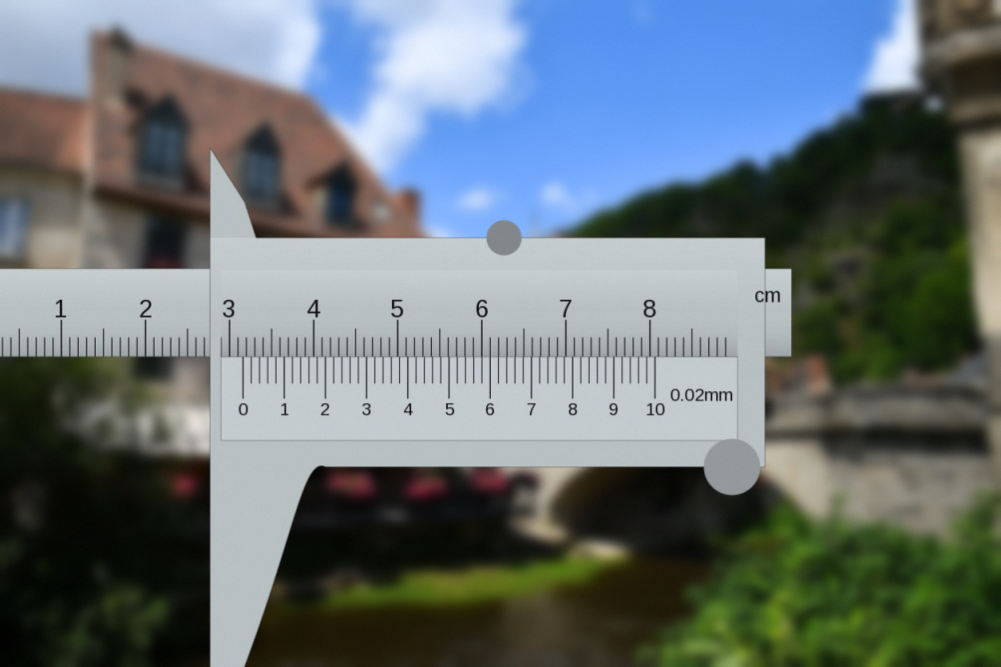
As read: 31.6,mm
